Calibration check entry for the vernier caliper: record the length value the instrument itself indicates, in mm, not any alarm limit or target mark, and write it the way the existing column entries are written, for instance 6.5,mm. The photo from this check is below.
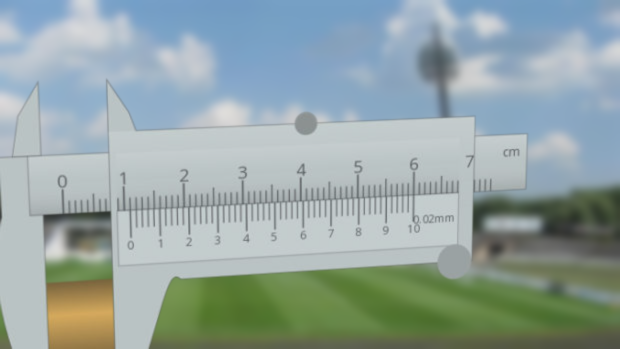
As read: 11.0,mm
